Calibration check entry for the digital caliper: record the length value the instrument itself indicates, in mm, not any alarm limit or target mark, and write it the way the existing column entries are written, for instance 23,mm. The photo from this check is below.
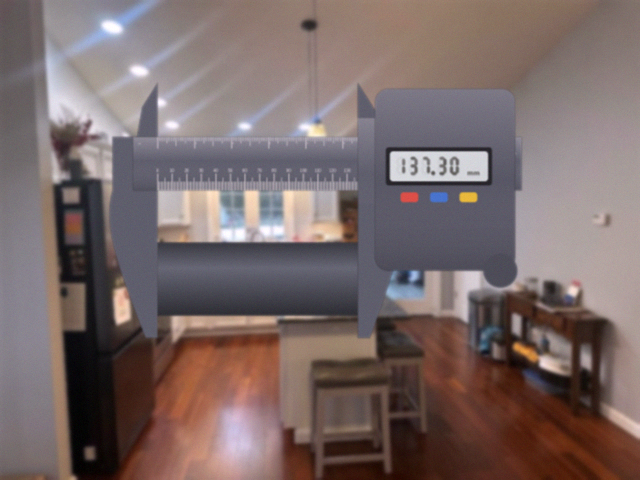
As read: 137.30,mm
